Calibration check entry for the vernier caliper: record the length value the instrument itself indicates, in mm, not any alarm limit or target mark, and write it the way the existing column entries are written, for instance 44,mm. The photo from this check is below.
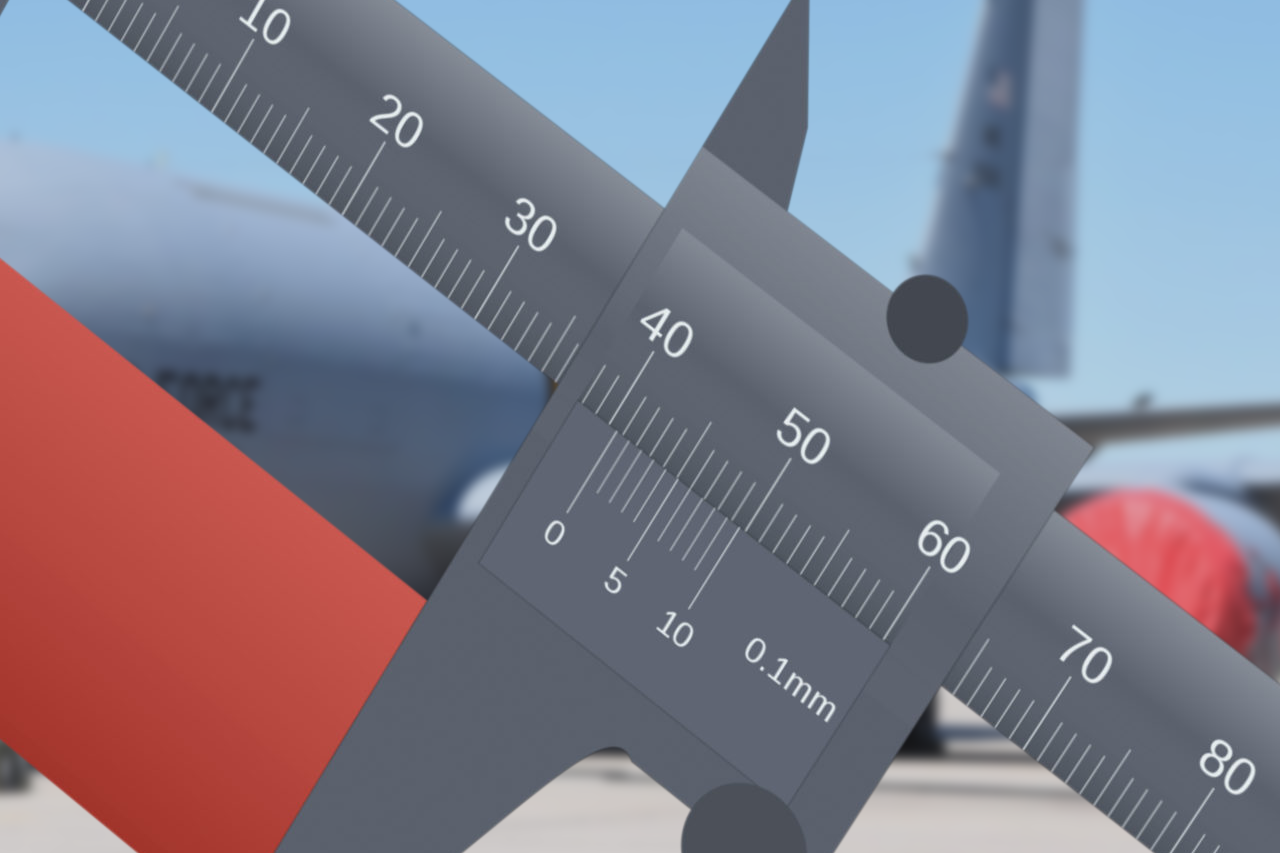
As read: 40.6,mm
